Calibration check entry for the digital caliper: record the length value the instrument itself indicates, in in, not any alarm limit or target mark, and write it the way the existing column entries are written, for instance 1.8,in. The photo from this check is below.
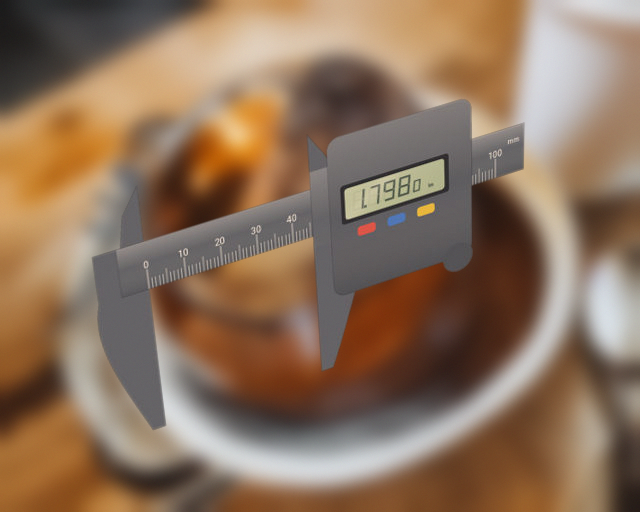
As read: 1.7980,in
